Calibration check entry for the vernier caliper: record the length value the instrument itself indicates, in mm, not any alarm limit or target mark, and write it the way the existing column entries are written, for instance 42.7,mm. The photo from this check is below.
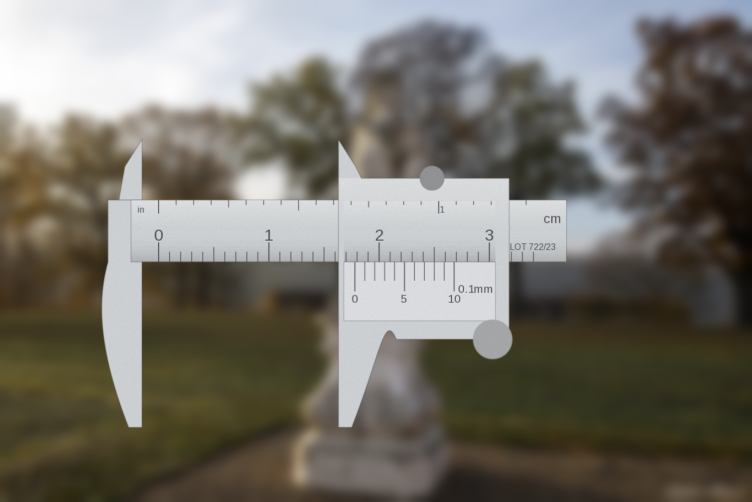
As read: 17.8,mm
